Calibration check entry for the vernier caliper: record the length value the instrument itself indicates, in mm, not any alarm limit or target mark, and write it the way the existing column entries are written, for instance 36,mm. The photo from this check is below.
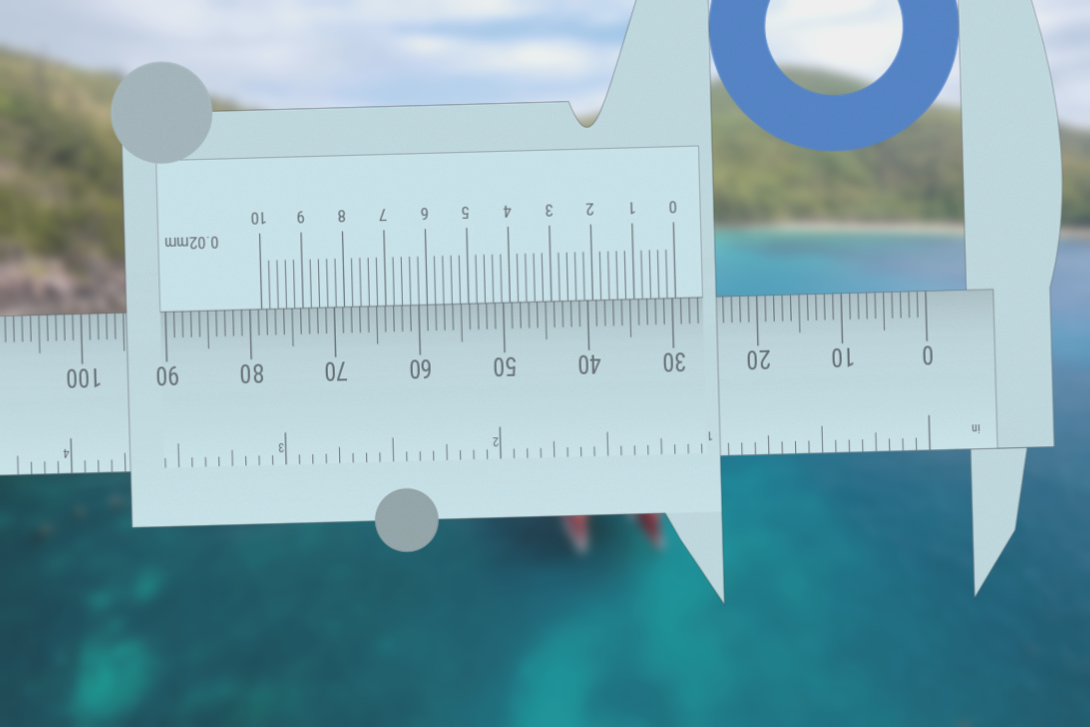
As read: 29.6,mm
